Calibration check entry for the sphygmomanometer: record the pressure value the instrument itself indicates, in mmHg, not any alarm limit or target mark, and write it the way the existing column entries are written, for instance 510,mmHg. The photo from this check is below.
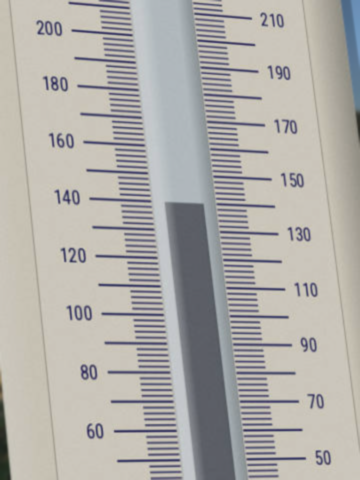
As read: 140,mmHg
